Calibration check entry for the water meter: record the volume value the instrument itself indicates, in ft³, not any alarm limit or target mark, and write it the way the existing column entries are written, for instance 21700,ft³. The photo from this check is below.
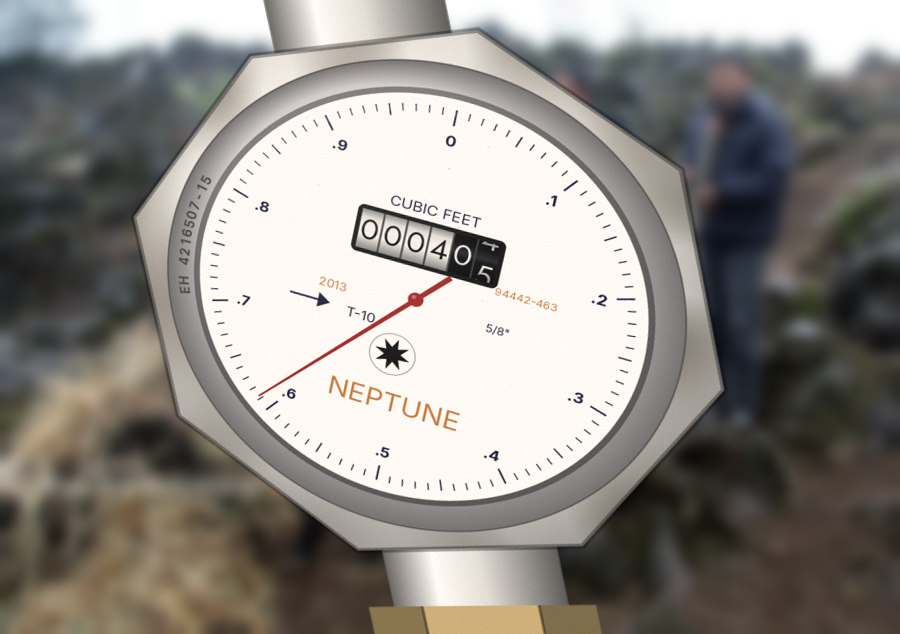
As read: 404.61,ft³
